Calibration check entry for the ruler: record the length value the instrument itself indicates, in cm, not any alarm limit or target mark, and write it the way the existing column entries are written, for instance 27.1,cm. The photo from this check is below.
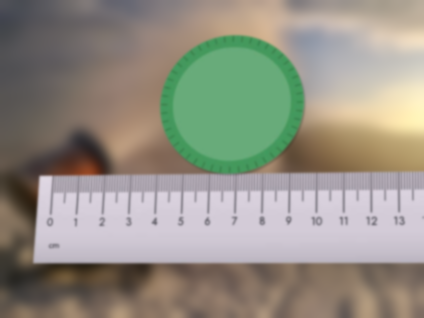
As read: 5.5,cm
